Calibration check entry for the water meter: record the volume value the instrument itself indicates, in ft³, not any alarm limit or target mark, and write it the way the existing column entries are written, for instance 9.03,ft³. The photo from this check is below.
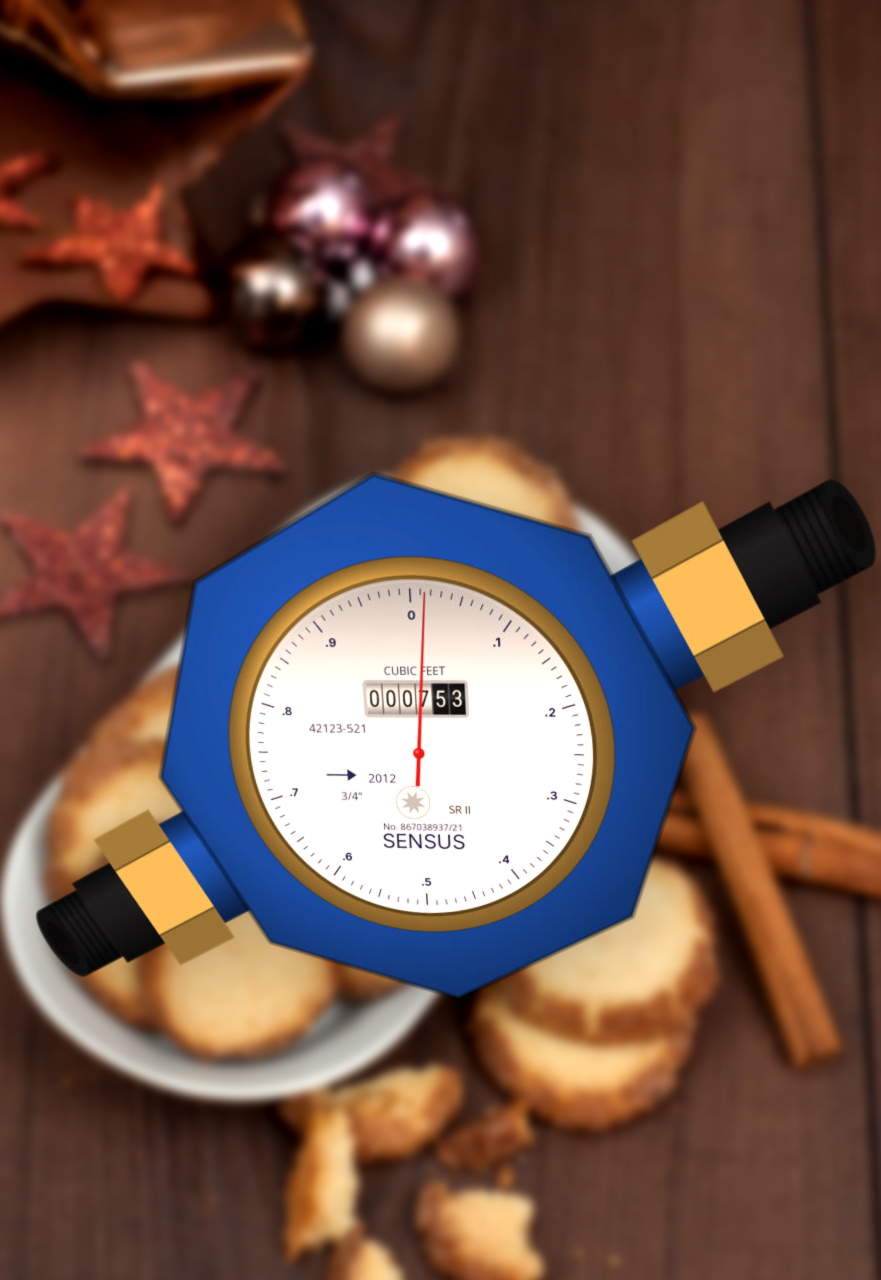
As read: 753.01,ft³
